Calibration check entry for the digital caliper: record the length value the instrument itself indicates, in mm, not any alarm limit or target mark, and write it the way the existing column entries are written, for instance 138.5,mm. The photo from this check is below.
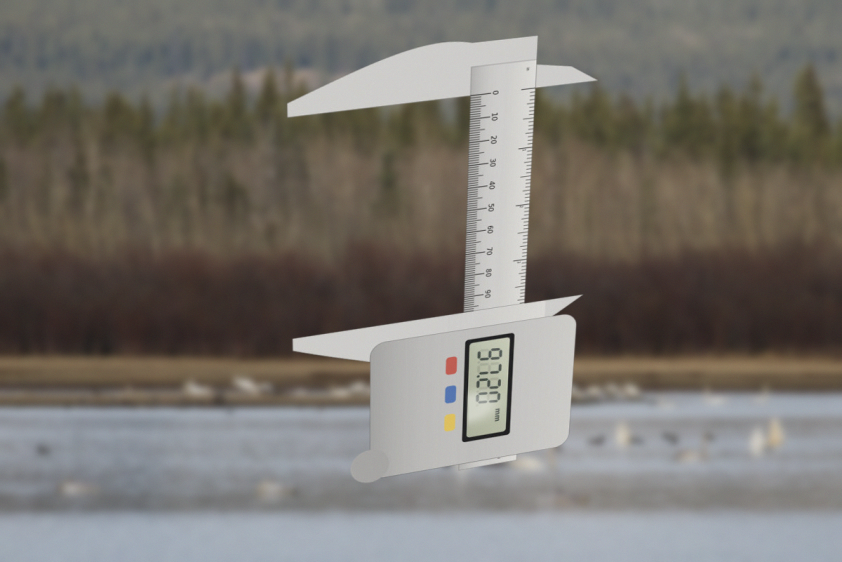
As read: 97.20,mm
